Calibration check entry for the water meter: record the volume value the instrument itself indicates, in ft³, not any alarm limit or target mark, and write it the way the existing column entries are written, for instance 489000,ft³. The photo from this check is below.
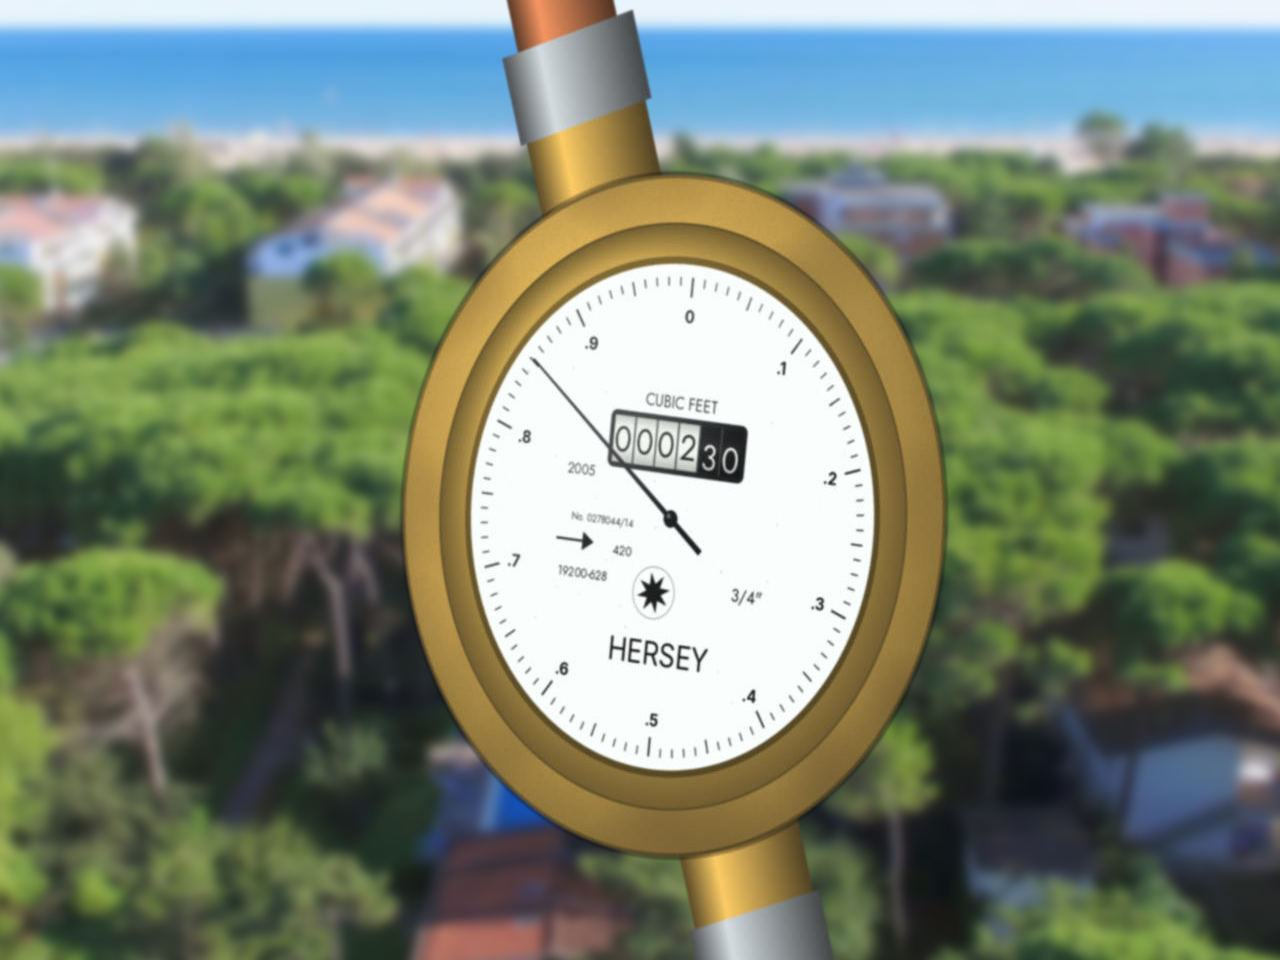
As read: 229.85,ft³
